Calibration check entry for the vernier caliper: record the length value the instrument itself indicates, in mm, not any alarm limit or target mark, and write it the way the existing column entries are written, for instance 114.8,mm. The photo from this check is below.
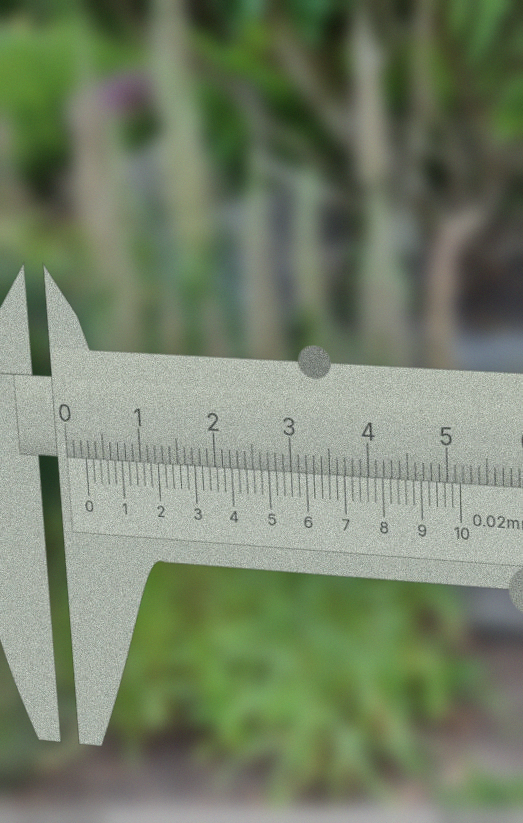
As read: 2.6,mm
